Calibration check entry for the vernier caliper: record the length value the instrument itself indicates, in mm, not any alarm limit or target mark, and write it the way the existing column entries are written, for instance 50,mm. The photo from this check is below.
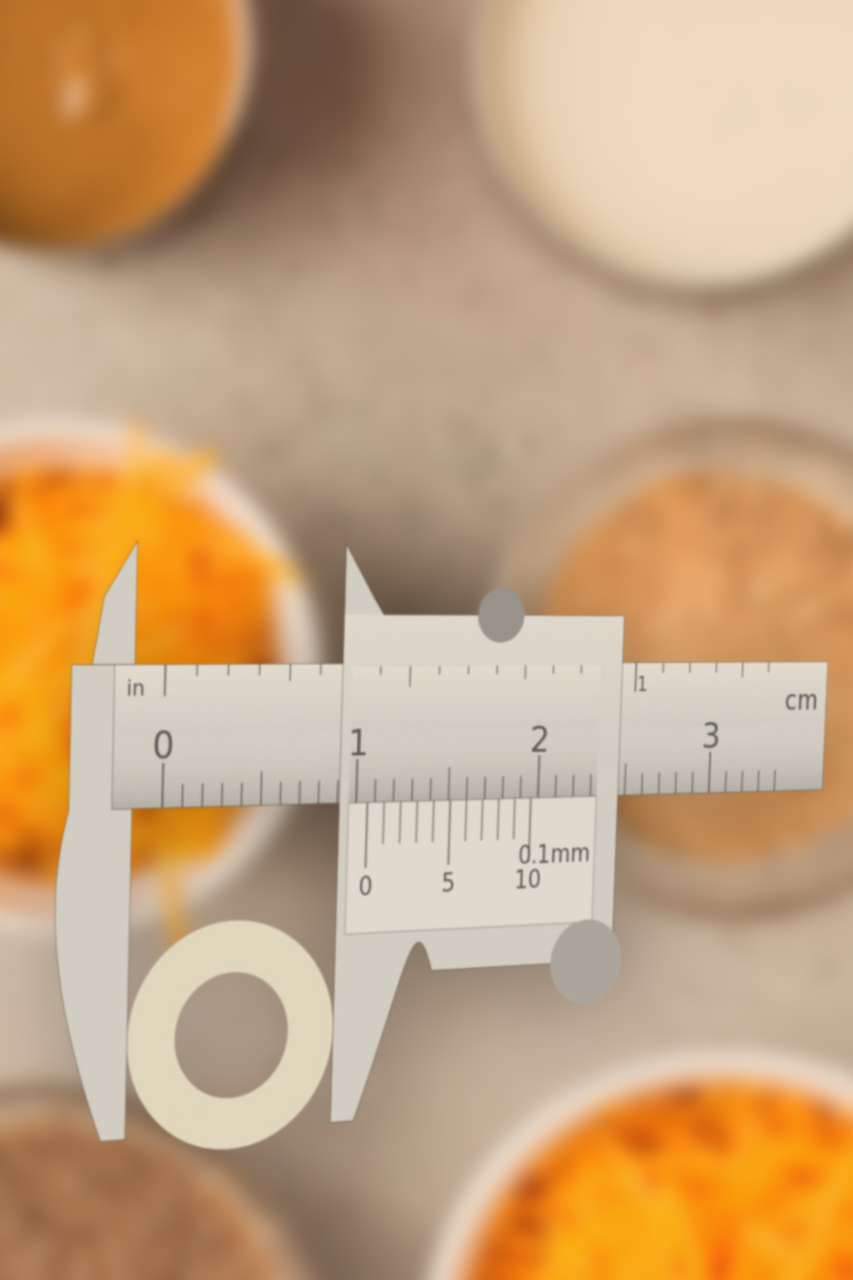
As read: 10.6,mm
